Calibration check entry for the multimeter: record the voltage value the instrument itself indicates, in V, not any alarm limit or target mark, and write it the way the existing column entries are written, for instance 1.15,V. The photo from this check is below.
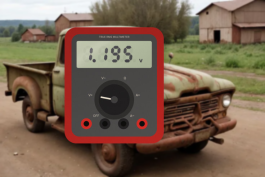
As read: 1.195,V
